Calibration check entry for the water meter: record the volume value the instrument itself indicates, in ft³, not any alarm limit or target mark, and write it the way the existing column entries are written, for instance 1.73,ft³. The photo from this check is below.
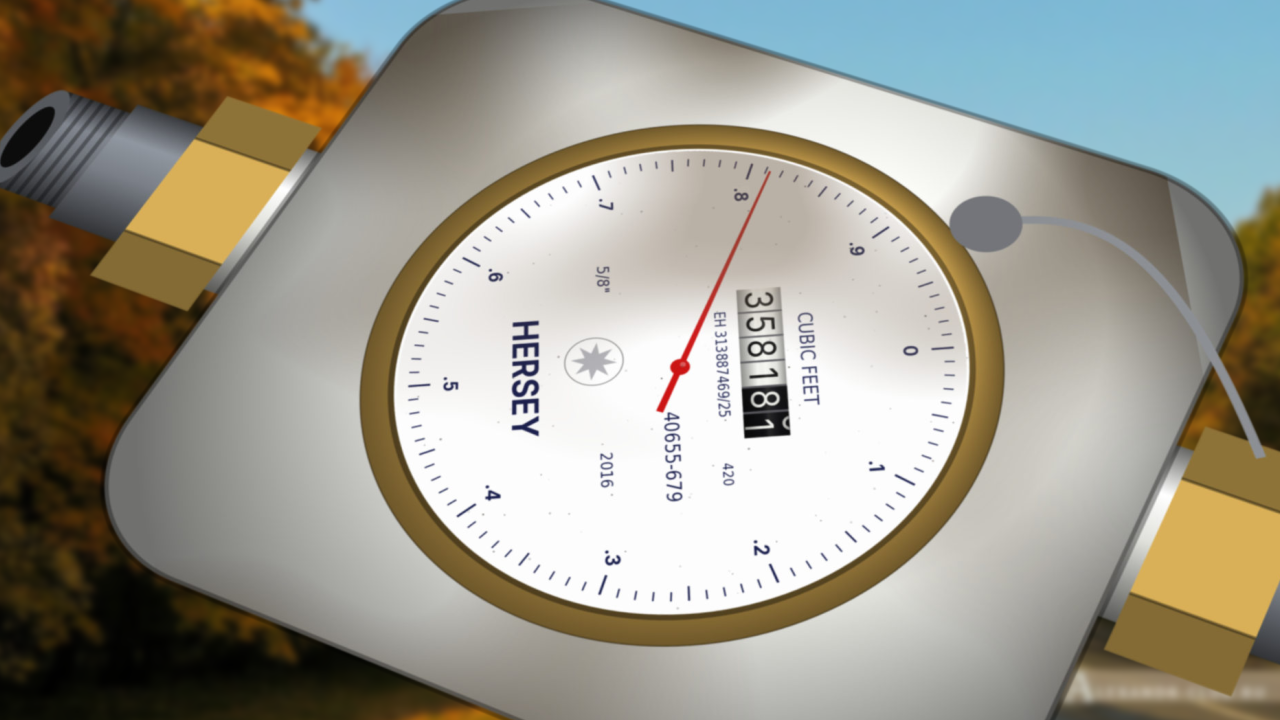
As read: 358180.81,ft³
